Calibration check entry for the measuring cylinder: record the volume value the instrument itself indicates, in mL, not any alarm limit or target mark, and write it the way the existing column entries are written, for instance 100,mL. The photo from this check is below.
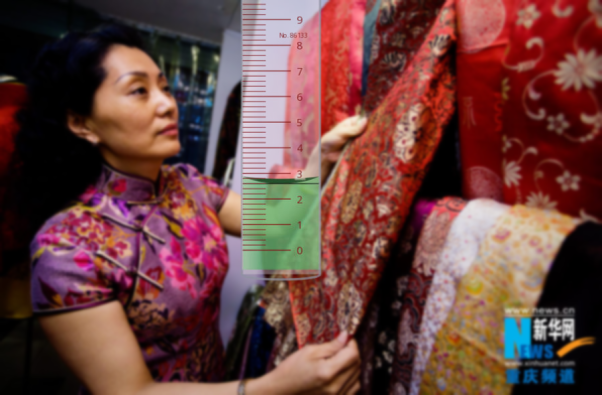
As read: 2.6,mL
